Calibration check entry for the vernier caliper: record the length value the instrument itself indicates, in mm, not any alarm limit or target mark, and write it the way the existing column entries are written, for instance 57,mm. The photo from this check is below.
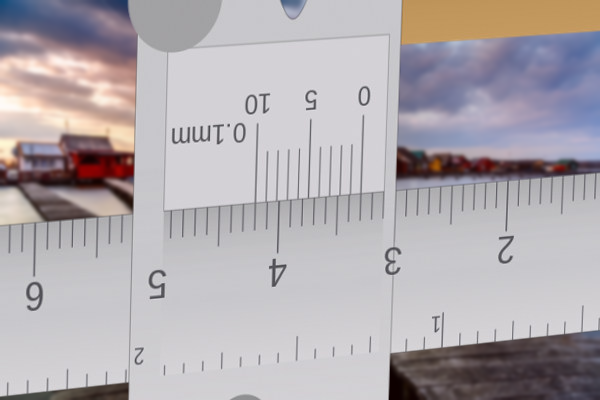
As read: 33.0,mm
